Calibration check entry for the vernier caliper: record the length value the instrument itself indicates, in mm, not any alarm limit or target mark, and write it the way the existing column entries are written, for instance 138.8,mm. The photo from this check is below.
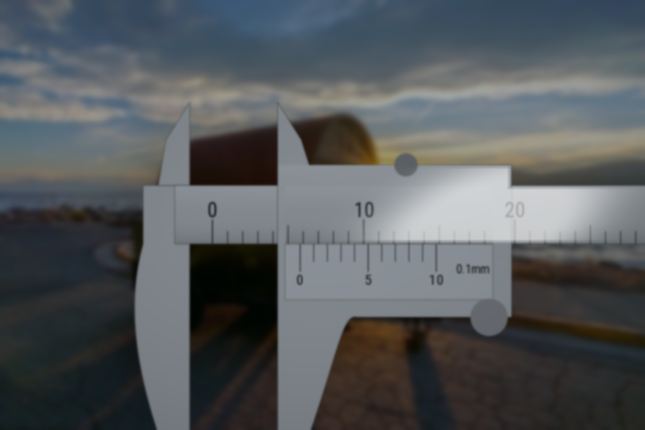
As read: 5.8,mm
